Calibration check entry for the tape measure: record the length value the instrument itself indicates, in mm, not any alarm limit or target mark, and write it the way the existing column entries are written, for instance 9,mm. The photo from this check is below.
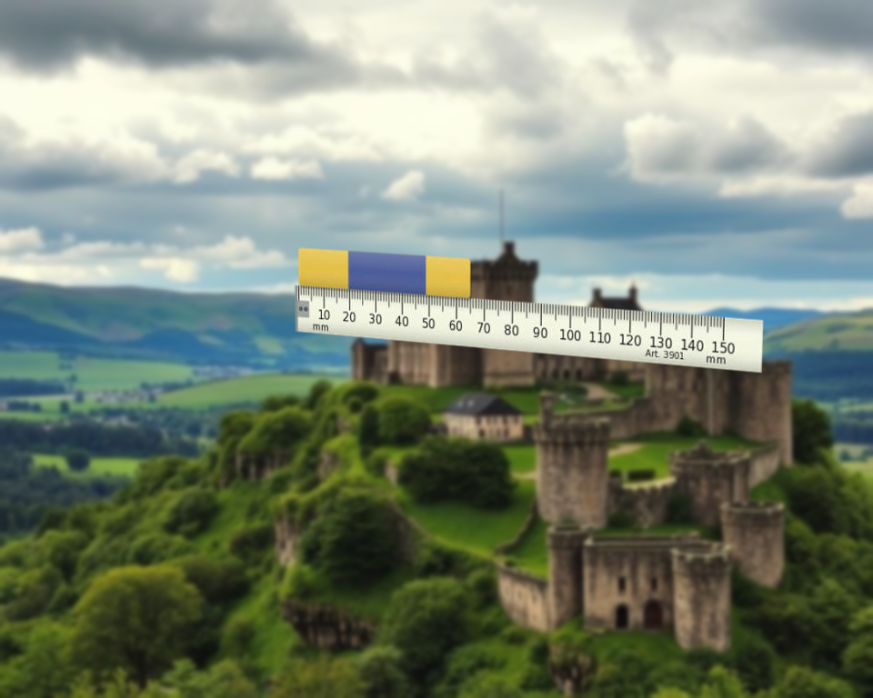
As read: 65,mm
